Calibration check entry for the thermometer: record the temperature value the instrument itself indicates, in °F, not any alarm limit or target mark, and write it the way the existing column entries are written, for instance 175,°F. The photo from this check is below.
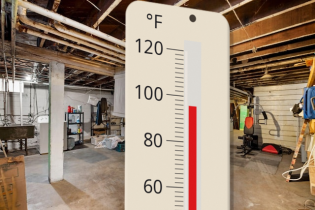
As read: 96,°F
